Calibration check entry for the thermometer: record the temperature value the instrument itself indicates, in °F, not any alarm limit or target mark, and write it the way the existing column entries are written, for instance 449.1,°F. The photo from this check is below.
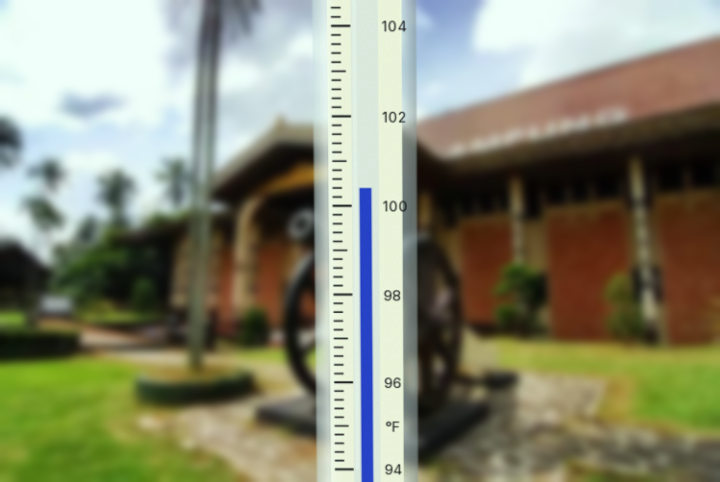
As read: 100.4,°F
